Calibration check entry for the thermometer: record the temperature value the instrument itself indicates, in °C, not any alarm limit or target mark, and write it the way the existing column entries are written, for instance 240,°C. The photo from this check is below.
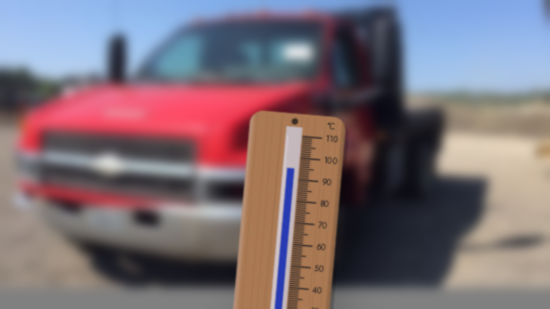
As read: 95,°C
